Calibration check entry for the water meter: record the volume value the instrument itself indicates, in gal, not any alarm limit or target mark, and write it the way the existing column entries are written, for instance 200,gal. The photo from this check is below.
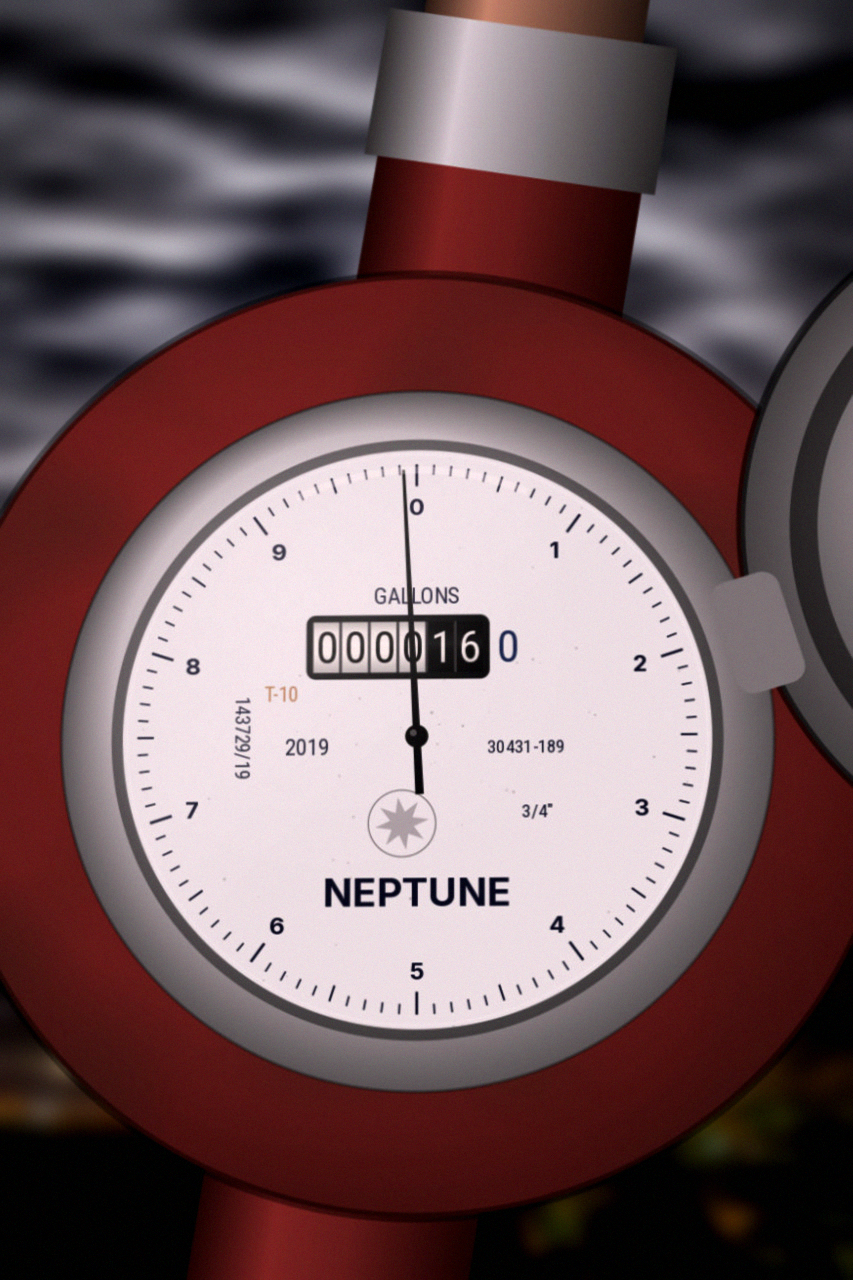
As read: 159.9,gal
